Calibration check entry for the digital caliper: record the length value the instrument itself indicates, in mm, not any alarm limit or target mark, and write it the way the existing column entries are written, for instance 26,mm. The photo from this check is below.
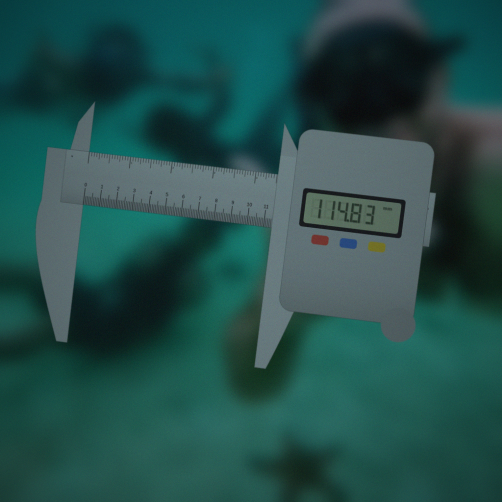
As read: 114.83,mm
